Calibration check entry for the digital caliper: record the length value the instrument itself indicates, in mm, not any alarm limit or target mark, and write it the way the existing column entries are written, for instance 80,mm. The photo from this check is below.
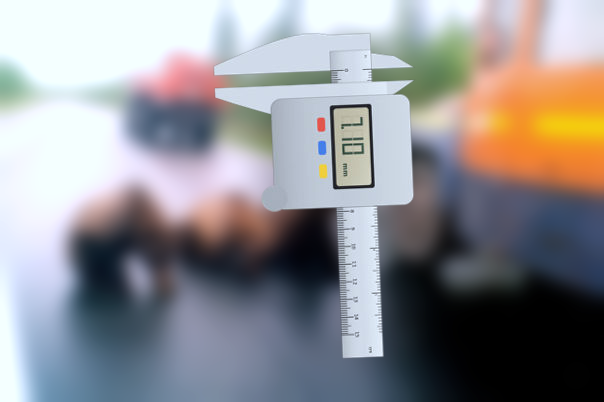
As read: 7.10,mm
